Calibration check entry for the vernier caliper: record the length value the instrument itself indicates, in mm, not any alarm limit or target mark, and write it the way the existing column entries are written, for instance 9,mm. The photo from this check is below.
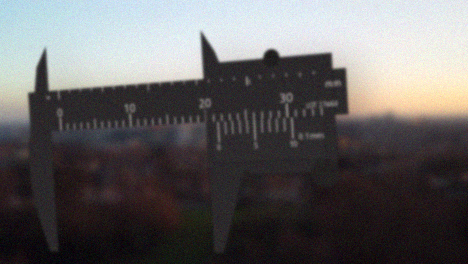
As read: 21.5,mm
